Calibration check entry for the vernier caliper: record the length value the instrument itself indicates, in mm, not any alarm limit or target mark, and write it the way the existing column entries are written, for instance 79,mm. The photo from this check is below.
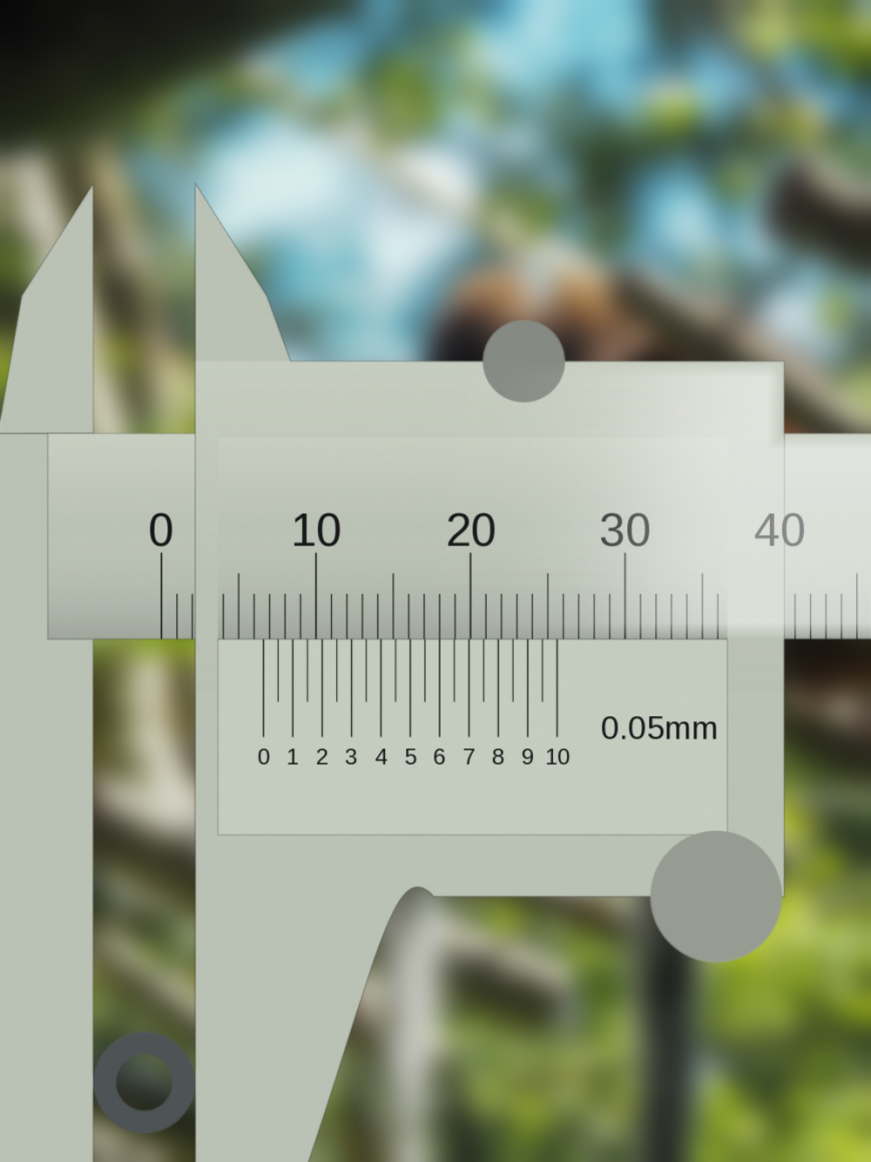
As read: 6.6,mm
